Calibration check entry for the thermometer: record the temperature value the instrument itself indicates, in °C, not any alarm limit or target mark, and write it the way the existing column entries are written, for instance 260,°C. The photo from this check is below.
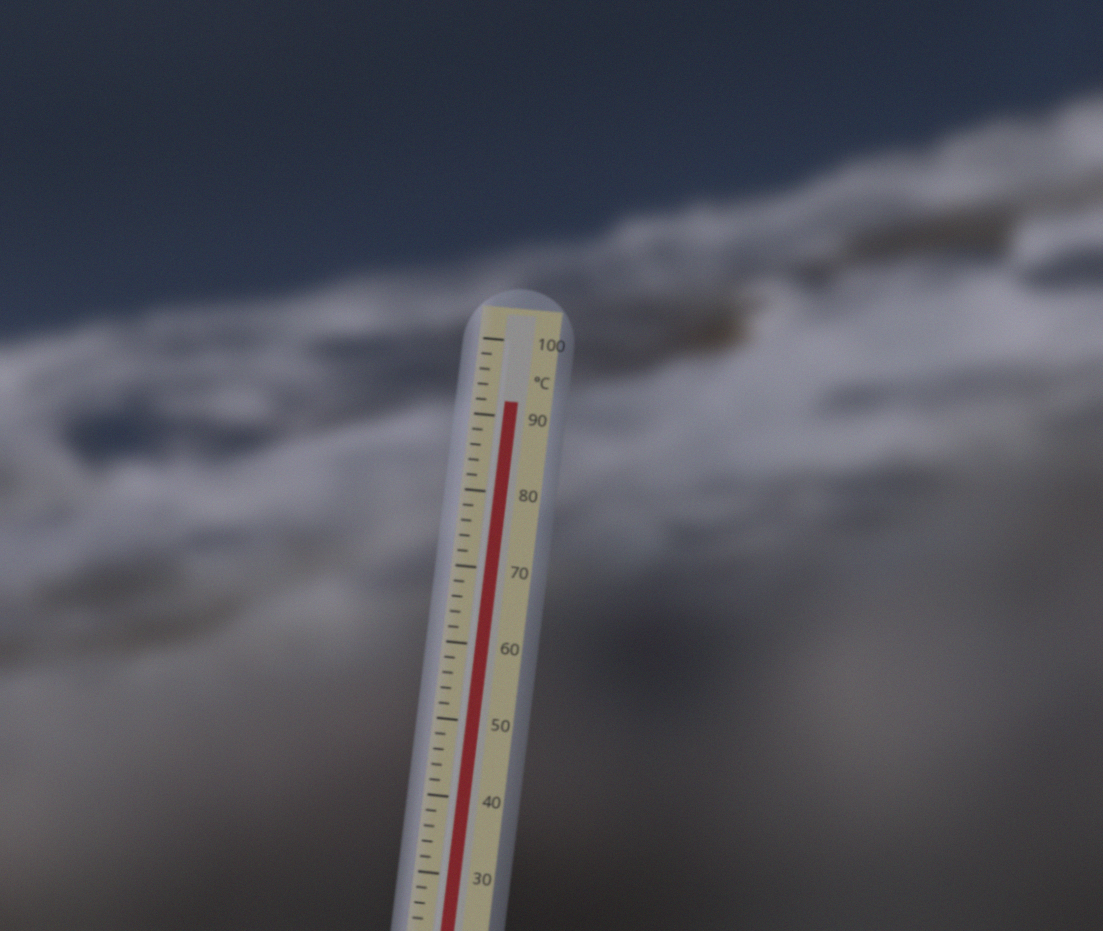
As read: 92,°C
